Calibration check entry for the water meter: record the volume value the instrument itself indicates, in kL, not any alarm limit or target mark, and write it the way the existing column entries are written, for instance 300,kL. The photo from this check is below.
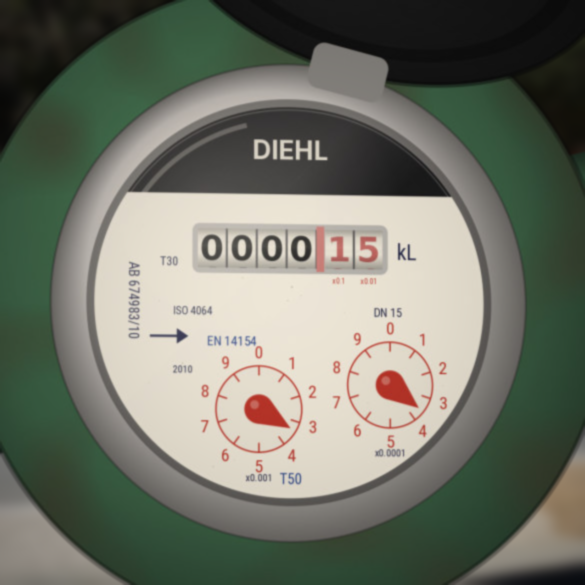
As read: 0.1533,kL
